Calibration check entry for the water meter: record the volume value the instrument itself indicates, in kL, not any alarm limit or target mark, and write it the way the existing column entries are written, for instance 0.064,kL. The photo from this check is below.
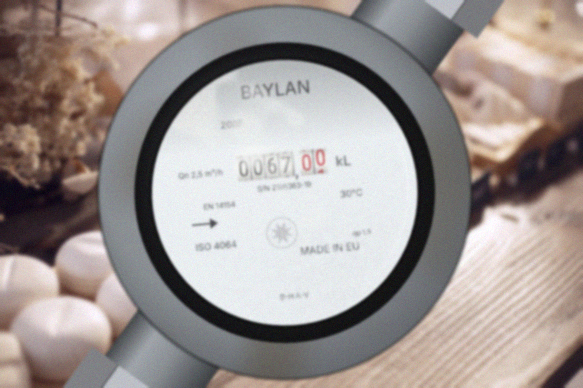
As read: 67.00,kL
